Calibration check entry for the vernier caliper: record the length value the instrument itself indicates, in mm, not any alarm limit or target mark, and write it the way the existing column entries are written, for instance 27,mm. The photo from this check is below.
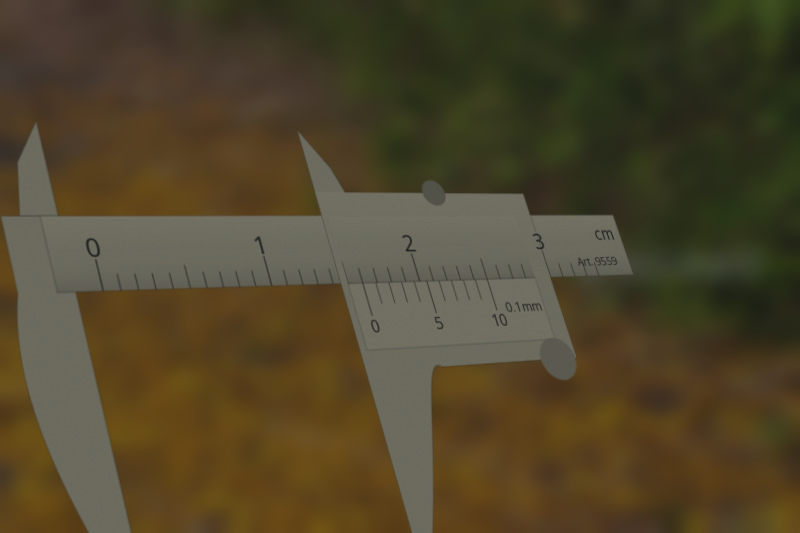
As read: 16.0,mm
